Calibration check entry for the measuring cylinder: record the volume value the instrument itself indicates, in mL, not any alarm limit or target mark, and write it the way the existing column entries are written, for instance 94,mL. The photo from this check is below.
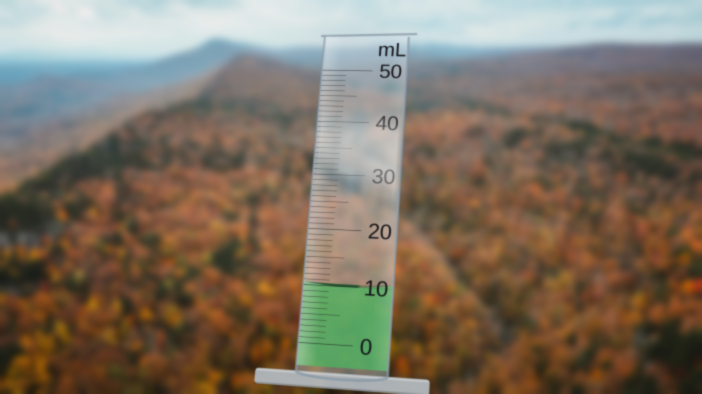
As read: 10,mL
